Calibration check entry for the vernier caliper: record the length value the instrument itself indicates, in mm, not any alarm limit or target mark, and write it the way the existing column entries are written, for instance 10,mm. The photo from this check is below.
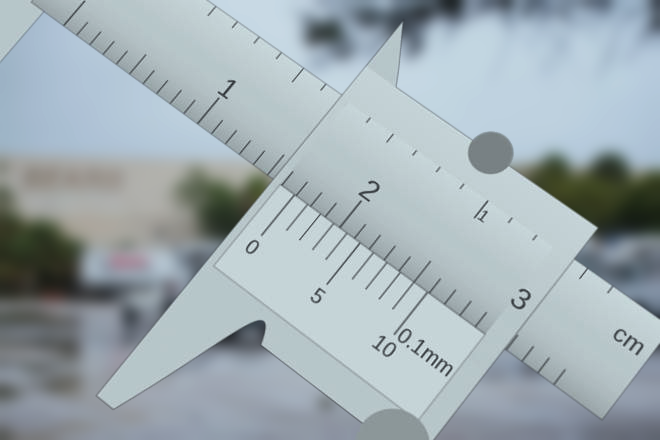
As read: 16.9,mm
